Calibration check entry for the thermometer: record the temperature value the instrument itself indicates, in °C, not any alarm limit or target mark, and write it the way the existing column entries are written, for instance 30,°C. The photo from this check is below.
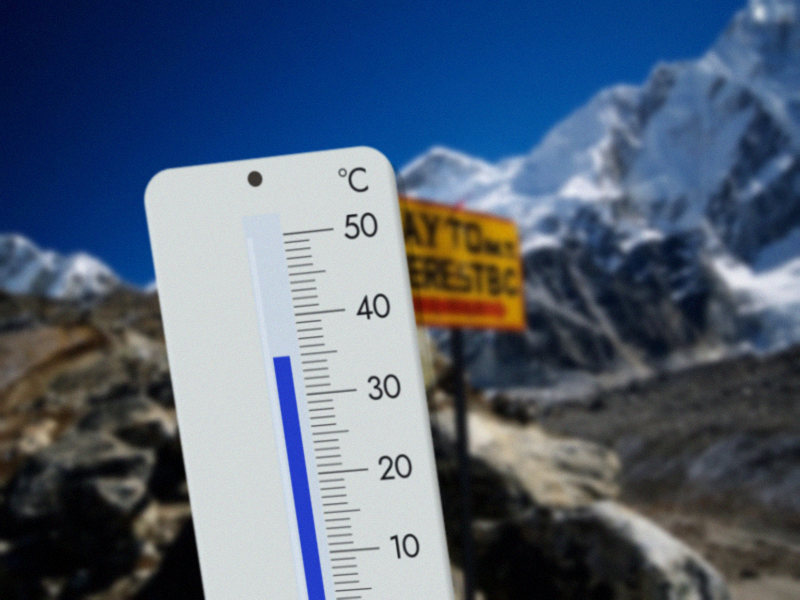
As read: 35,°C
